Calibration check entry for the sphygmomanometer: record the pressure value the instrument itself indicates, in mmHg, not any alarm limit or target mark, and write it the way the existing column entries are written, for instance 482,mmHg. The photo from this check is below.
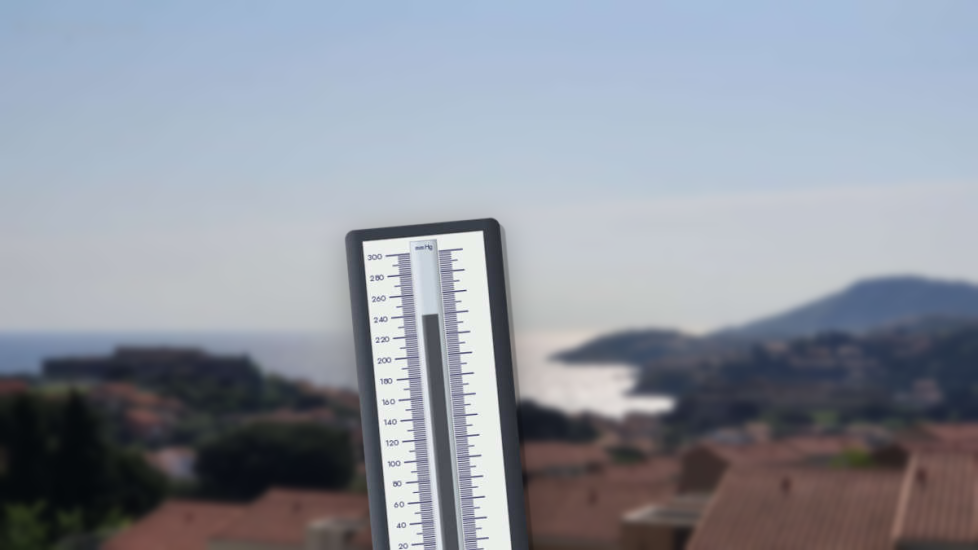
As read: 240,mmHg
